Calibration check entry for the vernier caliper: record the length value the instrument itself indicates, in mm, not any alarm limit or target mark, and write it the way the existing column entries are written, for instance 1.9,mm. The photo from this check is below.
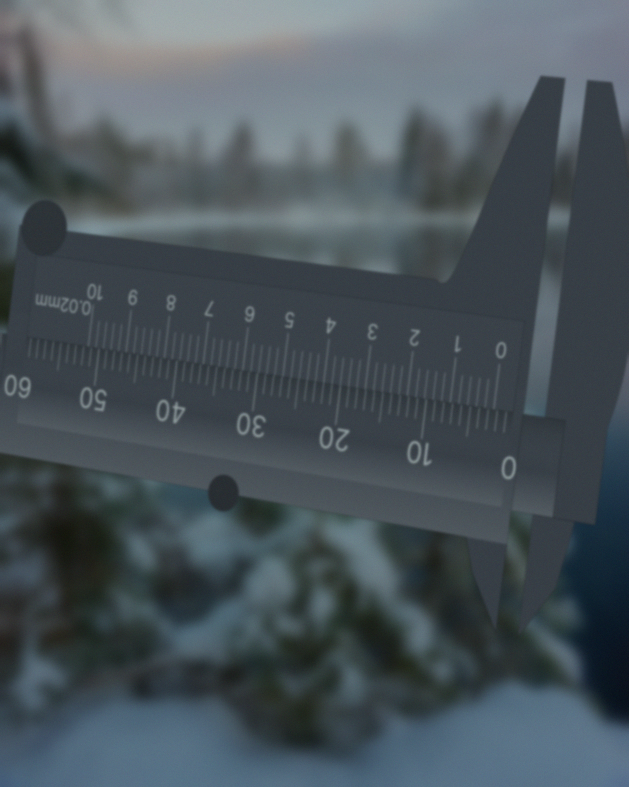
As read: 2.4,mm
